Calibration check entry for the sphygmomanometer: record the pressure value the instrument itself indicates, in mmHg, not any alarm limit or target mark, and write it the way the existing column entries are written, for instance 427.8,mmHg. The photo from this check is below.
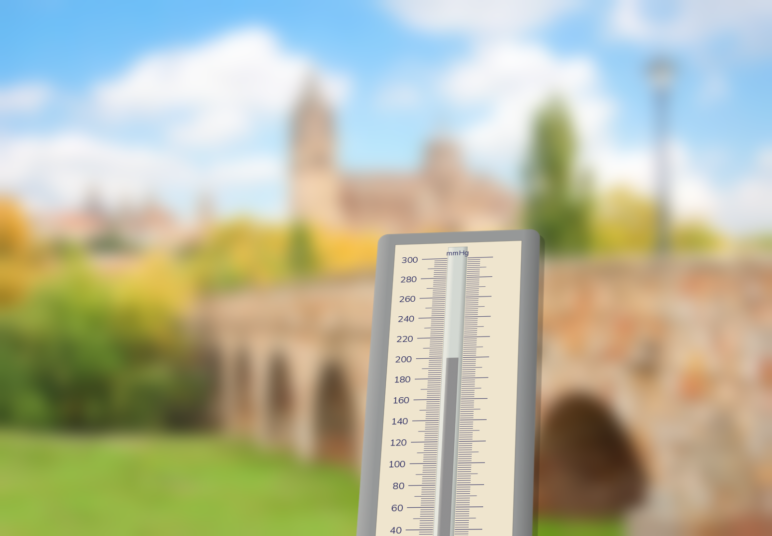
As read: 200,mmHg
